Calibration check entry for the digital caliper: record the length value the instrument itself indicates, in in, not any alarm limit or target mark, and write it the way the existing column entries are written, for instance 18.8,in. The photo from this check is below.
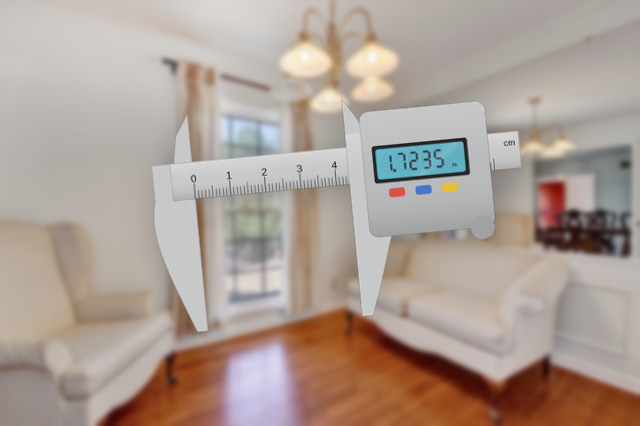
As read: 1.7235,in
